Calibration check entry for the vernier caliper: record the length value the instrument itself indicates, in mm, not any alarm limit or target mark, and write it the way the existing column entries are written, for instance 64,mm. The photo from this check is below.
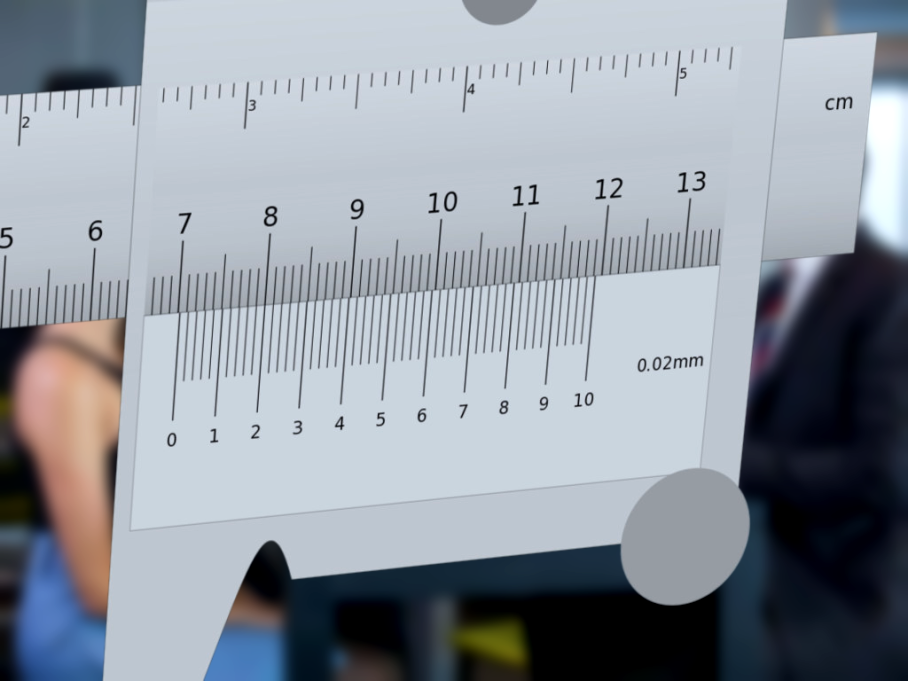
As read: 70.2,mm
